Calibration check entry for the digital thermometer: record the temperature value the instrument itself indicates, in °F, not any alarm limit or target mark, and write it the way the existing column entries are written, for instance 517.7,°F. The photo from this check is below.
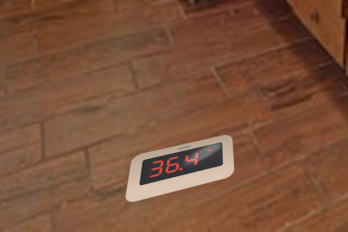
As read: 36.4,°F
